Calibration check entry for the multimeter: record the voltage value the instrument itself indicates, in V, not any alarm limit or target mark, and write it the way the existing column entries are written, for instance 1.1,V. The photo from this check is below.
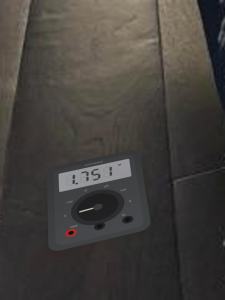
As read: 1.751,V
